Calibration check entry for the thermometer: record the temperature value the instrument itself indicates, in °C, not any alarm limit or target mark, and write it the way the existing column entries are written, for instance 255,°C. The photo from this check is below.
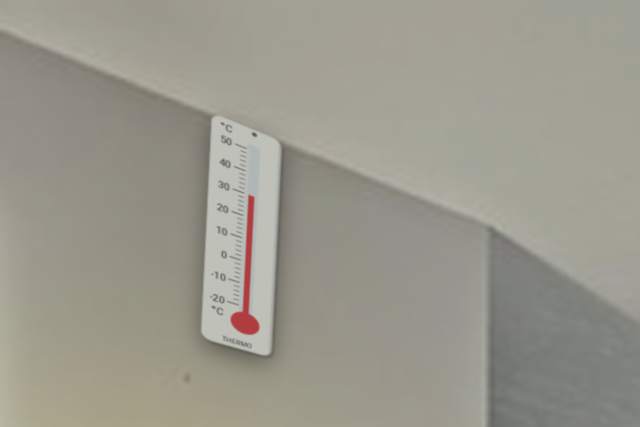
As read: 30,°C
